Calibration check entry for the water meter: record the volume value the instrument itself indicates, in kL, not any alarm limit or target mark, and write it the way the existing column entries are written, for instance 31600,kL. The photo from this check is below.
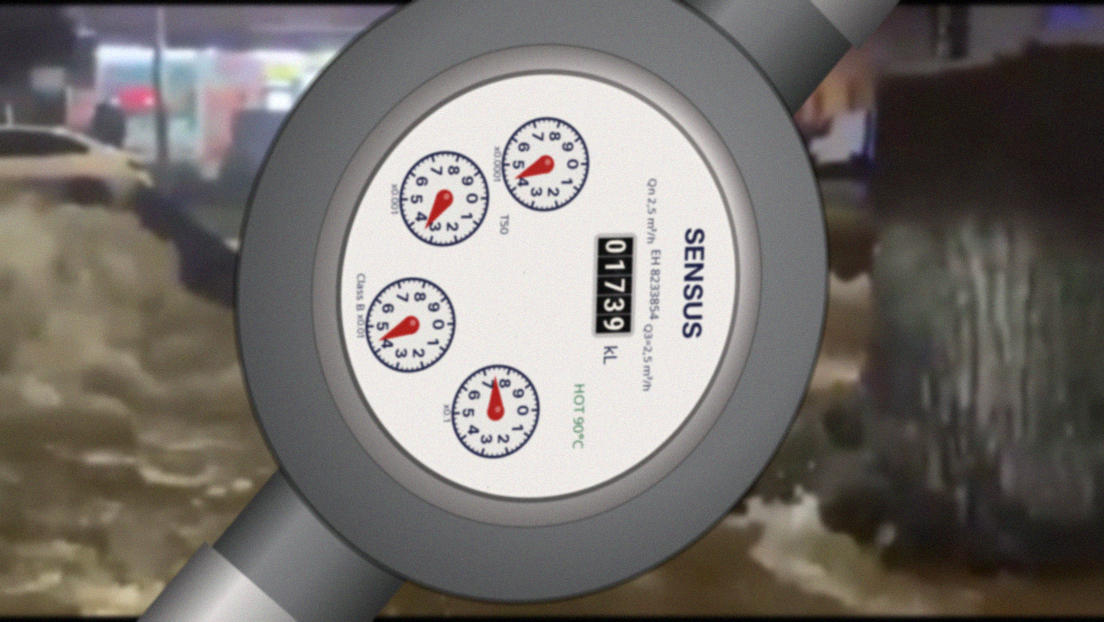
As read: 1739.7434,kL
